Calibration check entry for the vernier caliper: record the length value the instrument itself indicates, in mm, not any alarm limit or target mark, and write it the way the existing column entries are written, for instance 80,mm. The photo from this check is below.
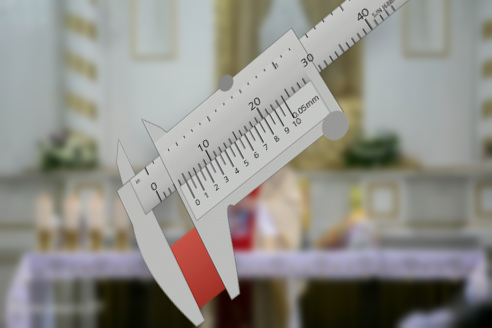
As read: 5.0,mm
